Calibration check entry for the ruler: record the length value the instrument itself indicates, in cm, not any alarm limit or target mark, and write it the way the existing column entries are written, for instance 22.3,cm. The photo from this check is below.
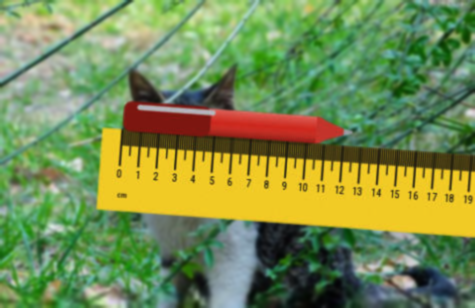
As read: 12.5,cm
